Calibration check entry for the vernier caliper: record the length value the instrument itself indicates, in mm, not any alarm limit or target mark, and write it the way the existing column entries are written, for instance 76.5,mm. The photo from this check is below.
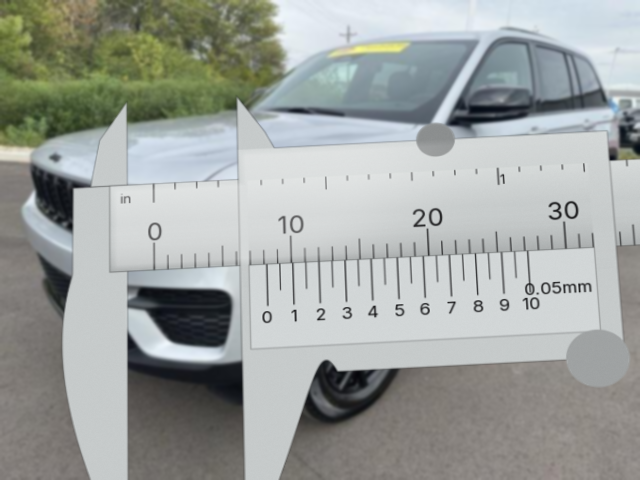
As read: 8.2,mm
